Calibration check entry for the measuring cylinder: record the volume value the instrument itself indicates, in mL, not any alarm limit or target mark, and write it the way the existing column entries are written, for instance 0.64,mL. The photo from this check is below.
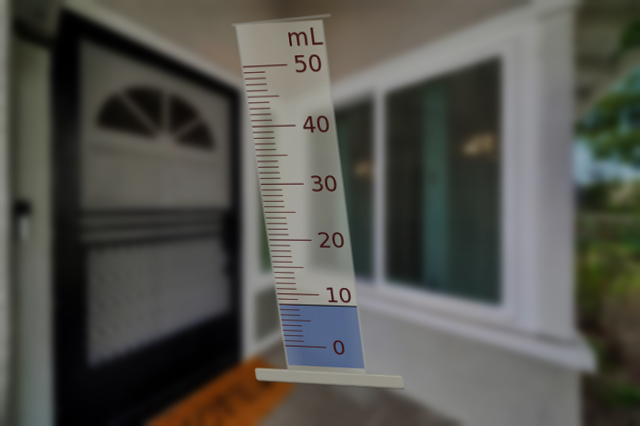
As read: 8,mL
